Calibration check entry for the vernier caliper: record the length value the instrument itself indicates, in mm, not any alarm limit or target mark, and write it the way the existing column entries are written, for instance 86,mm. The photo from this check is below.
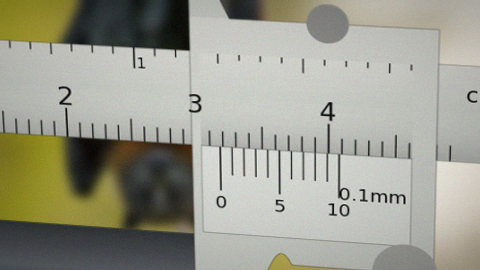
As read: 31.8,mm
